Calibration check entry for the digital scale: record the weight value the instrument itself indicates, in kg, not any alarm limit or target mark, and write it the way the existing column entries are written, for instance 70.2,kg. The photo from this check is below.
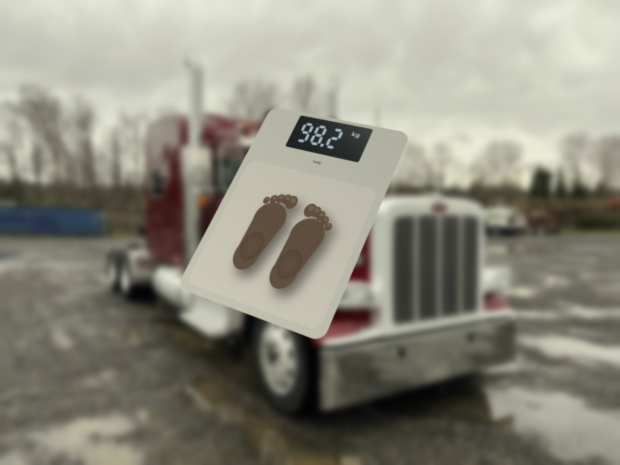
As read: 98.2,kg
